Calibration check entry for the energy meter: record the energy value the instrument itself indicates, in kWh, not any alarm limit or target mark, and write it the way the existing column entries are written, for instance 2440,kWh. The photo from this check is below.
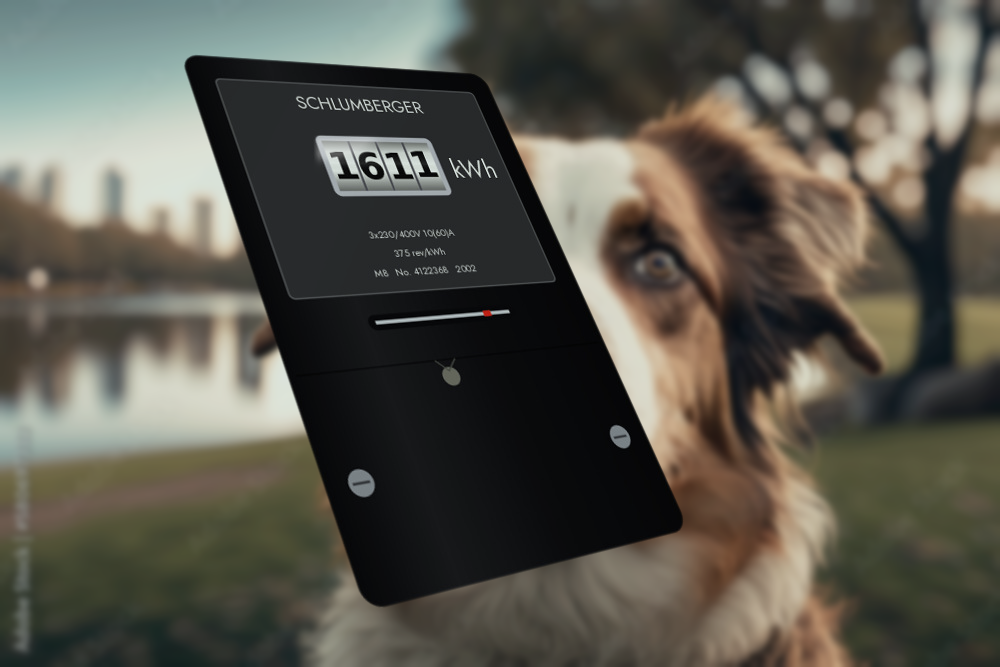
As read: 1611,kWh
